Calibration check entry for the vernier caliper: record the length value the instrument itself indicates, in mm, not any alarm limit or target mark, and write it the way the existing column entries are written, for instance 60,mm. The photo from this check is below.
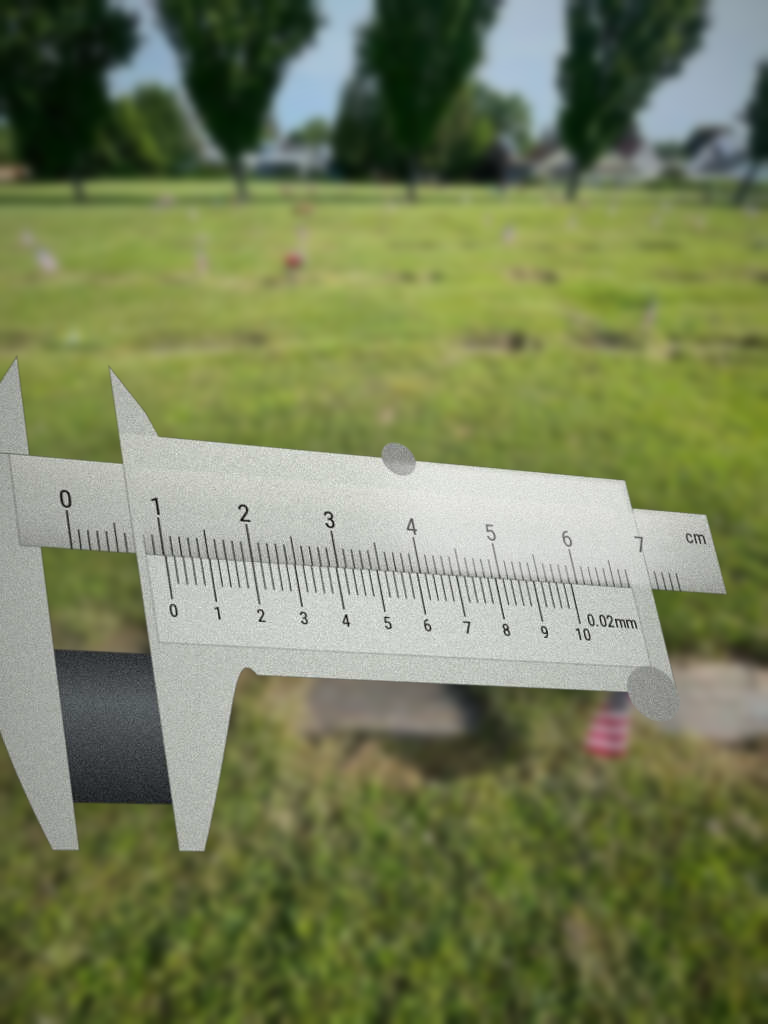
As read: 10.2,mm
